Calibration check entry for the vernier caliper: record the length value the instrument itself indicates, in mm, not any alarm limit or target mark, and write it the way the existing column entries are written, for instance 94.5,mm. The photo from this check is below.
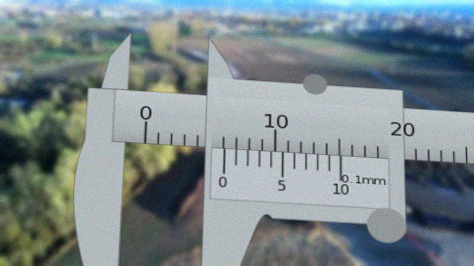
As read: 6.1,mm
